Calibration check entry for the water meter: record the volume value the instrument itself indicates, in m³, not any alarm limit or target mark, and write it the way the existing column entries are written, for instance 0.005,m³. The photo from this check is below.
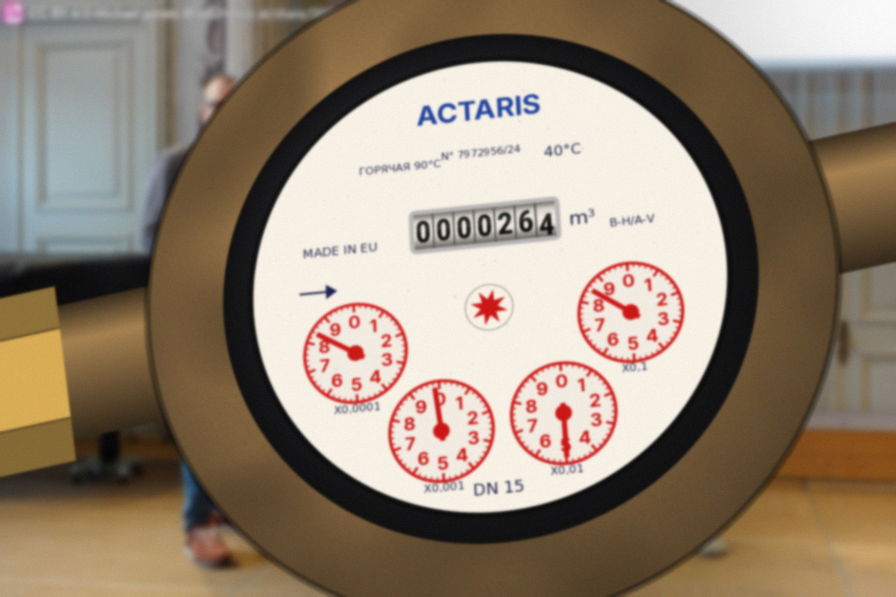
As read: 263.8498,m³
